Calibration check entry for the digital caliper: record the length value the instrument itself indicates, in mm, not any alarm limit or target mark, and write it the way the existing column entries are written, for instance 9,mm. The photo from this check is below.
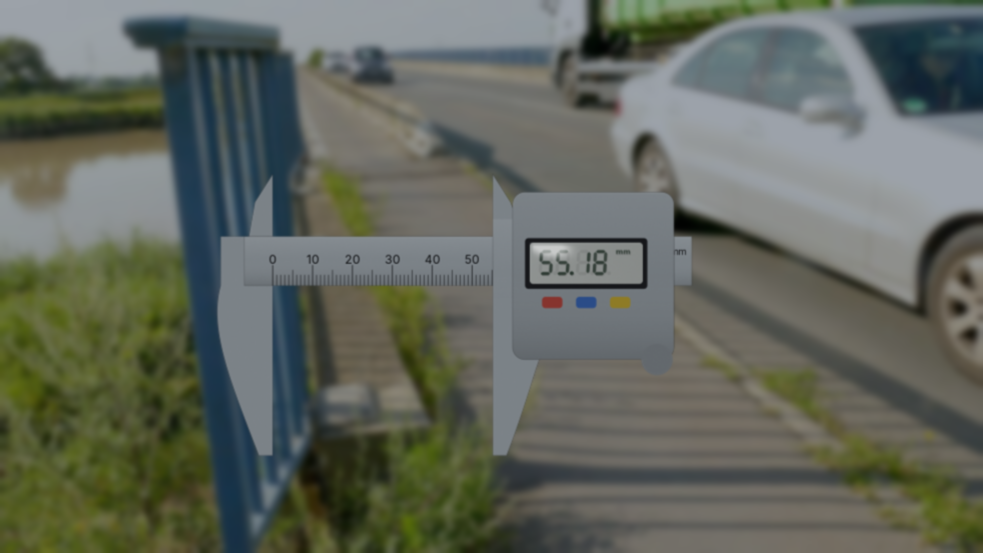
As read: 55.18,mm
